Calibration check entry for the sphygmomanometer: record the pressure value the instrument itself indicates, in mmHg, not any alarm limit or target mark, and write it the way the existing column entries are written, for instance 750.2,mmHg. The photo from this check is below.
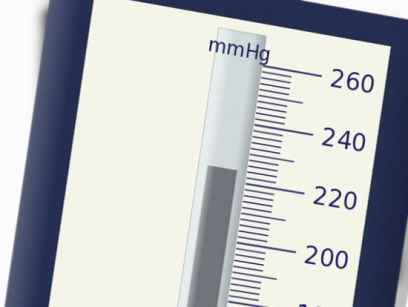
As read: 224,mmHg
